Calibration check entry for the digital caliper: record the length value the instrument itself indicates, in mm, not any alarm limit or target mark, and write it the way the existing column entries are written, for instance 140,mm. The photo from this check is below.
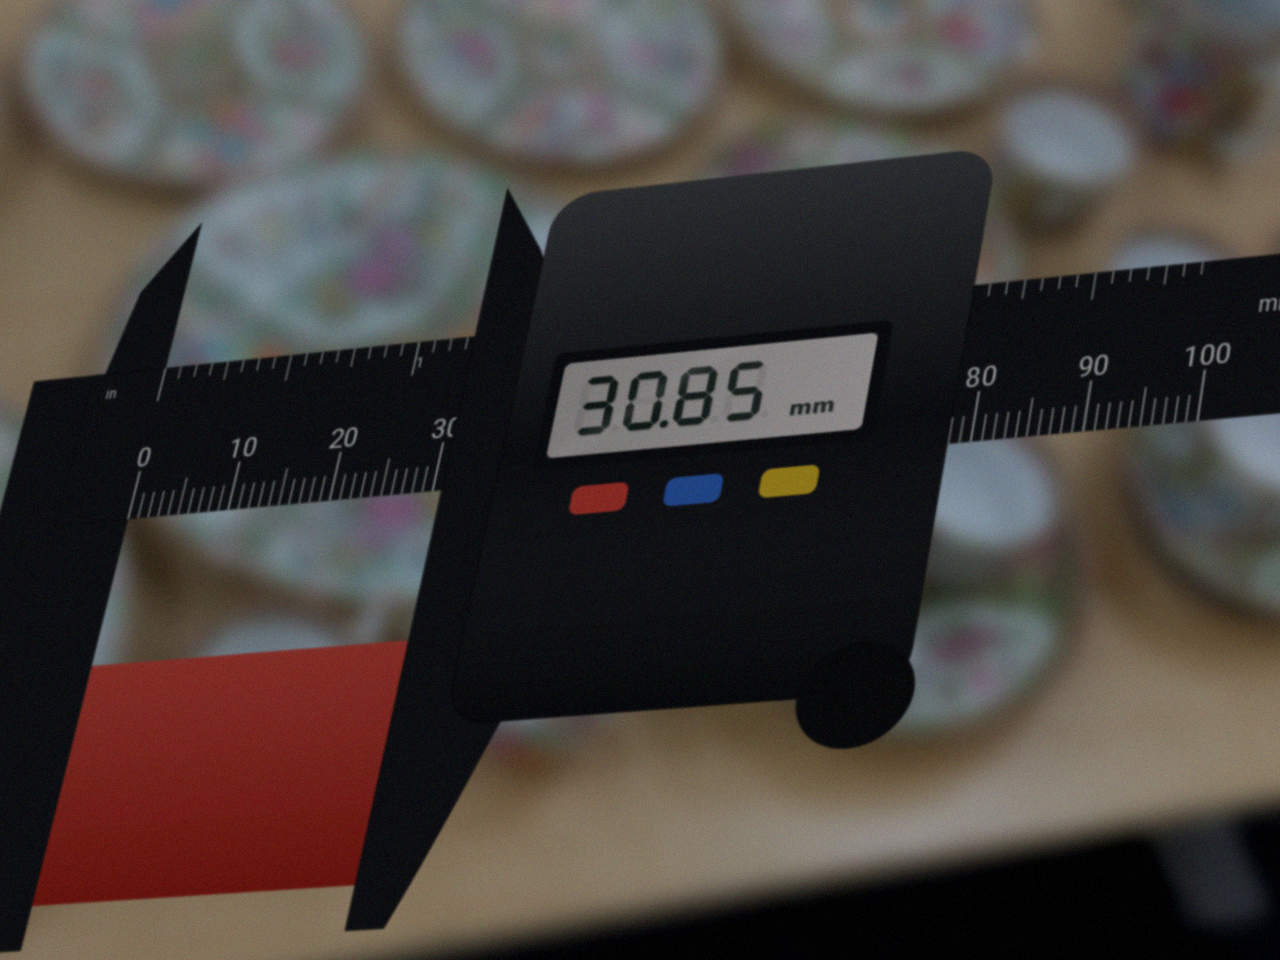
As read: 30.85,mm
